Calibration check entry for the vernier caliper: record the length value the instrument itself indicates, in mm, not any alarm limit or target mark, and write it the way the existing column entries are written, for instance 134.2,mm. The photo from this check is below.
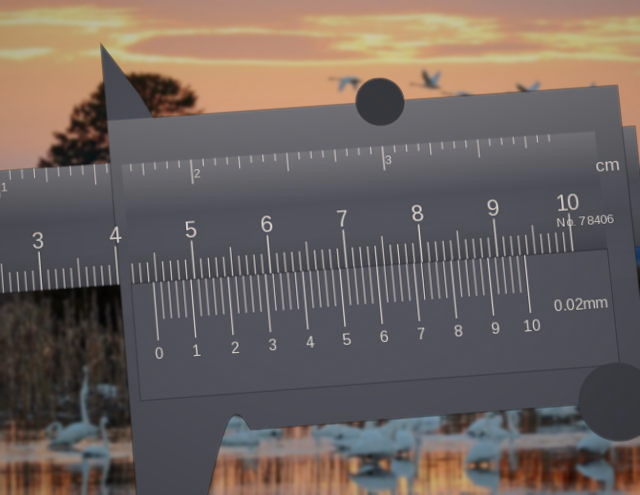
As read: 44.6,mm
